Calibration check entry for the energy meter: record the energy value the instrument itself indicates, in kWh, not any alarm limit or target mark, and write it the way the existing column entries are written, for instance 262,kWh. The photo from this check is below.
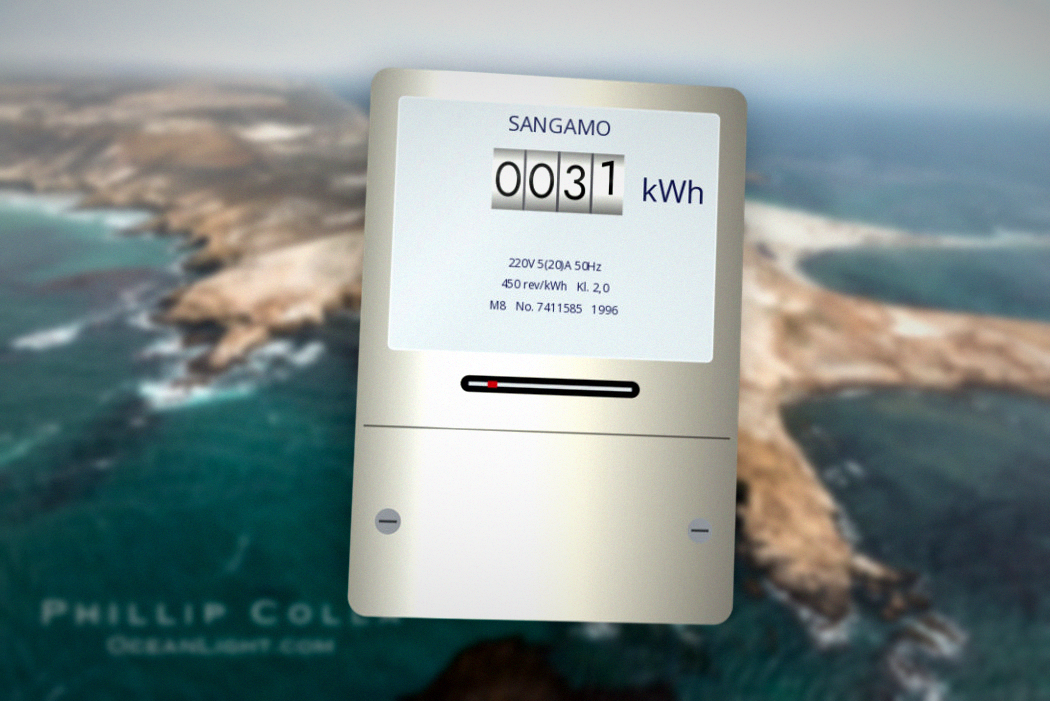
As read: 31,kWh
